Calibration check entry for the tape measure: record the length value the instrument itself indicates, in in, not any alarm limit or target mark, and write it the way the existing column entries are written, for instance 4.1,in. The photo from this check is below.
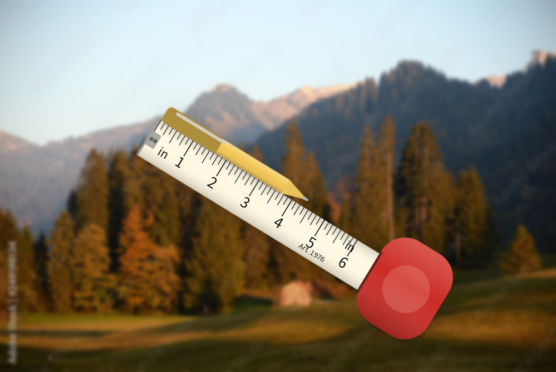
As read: 4.375,in
